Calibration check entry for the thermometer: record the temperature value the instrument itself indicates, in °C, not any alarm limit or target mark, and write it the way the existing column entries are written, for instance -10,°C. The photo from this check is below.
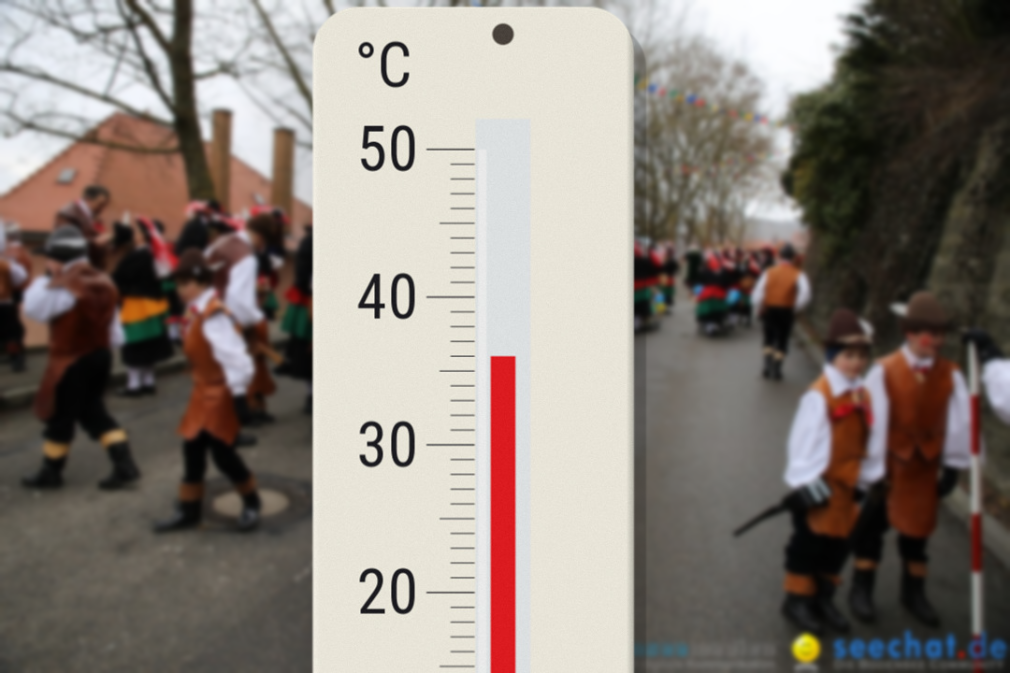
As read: 36,°C
